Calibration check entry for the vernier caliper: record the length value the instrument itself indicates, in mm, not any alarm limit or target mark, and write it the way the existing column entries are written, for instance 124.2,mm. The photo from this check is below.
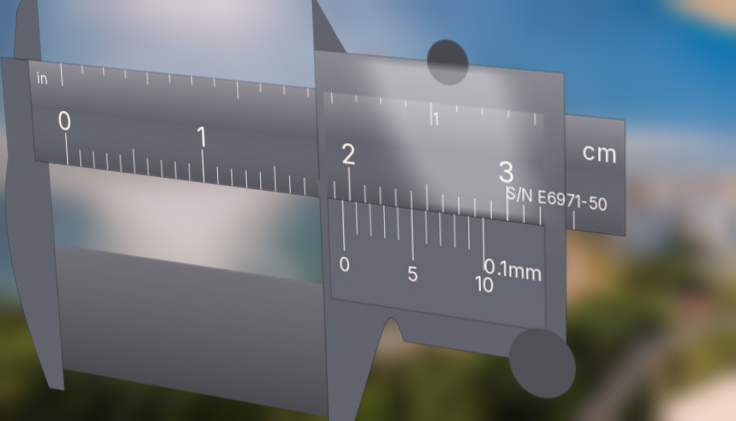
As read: 19.5,mm
